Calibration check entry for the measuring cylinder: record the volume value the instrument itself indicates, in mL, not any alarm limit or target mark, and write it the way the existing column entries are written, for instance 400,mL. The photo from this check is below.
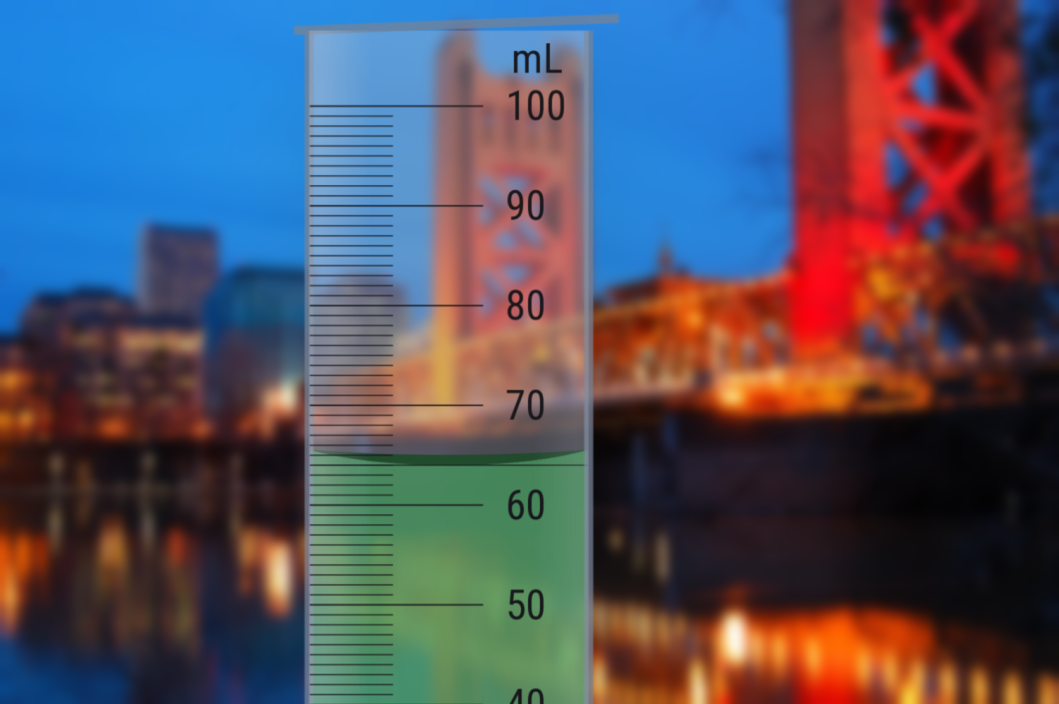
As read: 64,mL
